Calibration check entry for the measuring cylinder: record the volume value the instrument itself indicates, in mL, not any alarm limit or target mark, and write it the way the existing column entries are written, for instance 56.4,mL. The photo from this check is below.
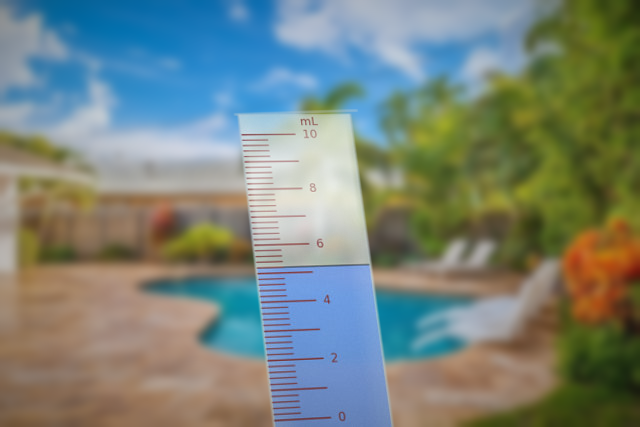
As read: 5.2,mL
